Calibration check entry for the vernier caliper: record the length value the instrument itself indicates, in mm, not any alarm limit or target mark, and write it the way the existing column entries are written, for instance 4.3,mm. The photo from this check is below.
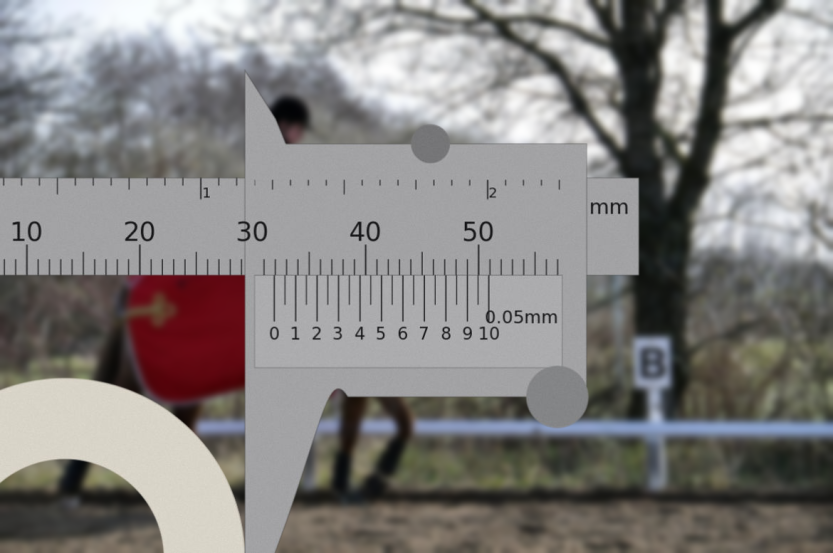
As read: 31.9,mm
